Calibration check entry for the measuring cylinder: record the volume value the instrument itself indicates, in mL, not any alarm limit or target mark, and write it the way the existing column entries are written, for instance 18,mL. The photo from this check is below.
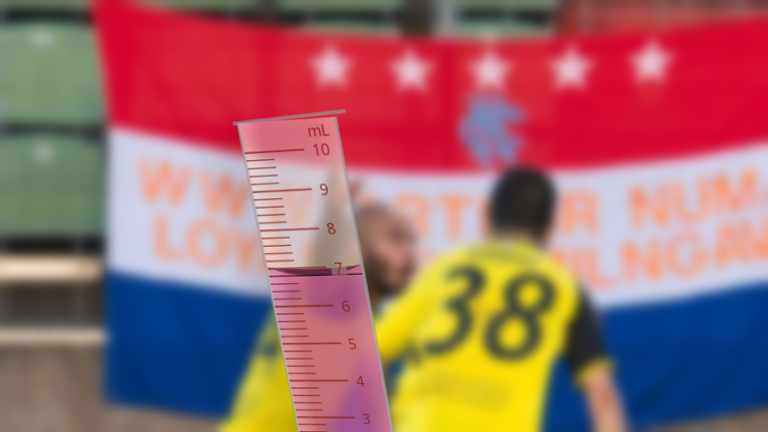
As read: 6.8,mL
